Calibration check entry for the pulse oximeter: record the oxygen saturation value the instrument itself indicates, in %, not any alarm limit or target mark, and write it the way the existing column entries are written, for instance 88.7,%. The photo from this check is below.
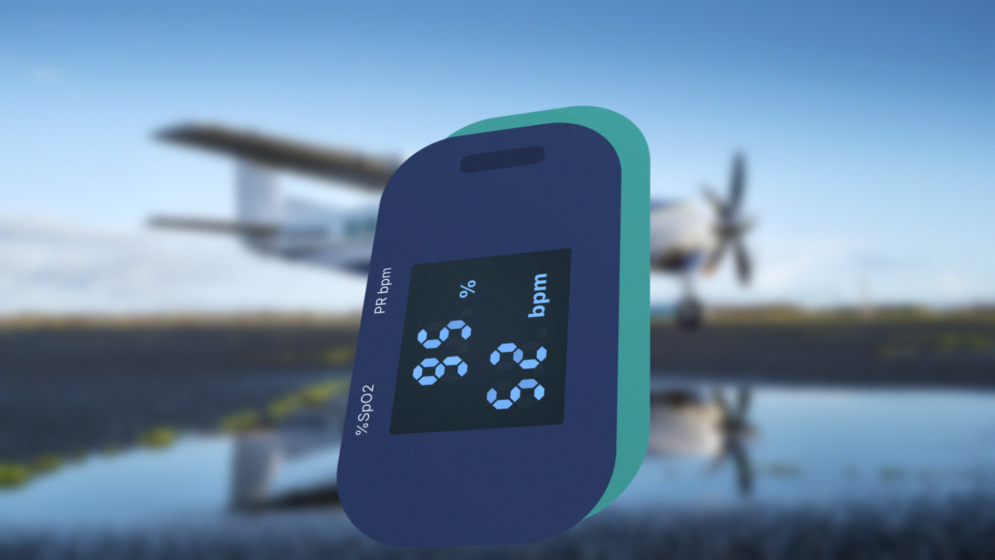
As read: 95,%
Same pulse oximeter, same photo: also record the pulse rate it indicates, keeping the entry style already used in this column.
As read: 52,bpm
